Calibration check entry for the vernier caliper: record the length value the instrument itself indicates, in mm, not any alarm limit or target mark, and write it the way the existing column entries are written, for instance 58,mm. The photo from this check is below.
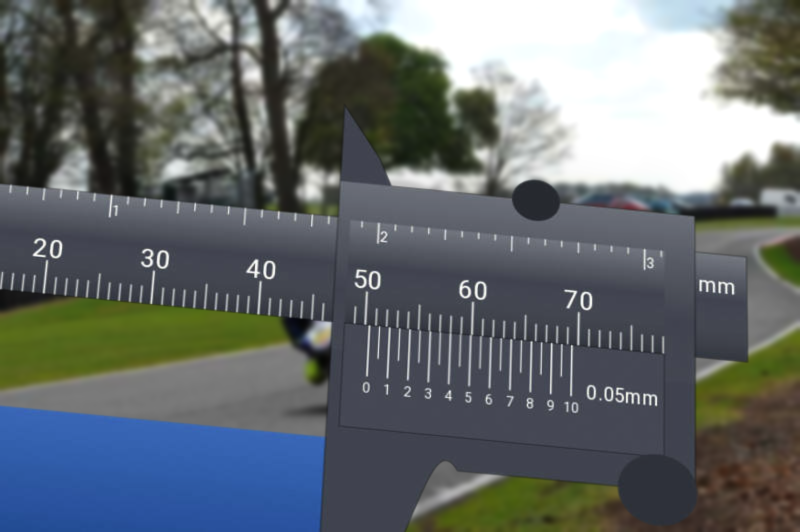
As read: 50.4,mm
